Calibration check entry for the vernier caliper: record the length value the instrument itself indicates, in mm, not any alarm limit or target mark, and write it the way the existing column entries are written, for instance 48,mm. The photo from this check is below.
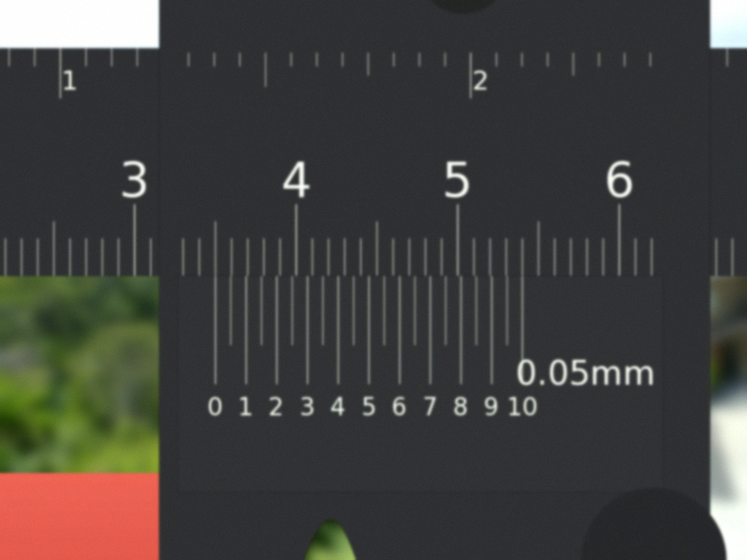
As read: 35.0,mm
